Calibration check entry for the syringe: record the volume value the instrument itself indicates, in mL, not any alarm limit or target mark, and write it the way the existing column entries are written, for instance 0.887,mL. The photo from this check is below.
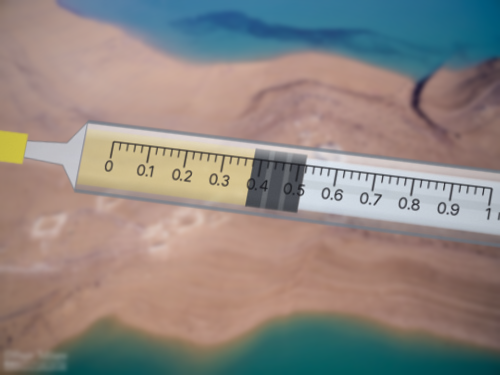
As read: 0.38,mL
